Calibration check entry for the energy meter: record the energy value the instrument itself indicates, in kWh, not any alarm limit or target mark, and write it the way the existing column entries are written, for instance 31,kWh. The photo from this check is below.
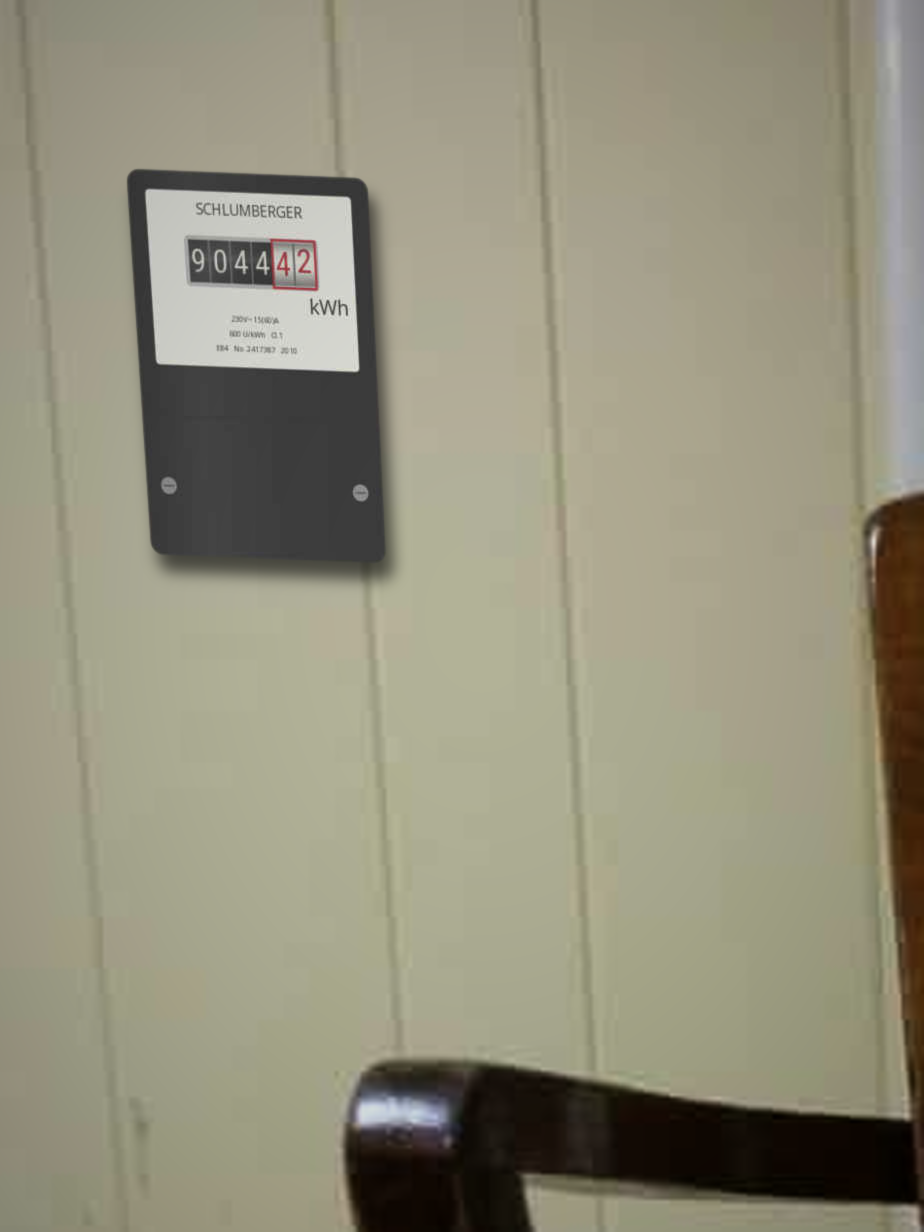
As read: 9044.42,kWh
